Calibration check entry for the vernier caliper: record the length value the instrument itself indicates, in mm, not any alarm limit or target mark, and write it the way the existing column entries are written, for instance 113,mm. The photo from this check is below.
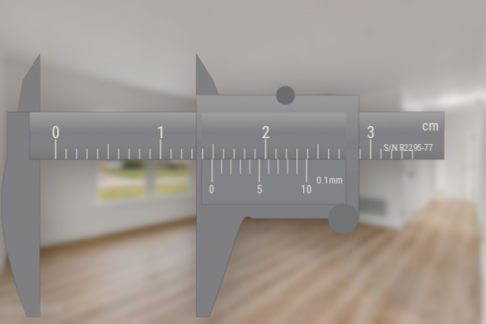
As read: 14.9,mm
